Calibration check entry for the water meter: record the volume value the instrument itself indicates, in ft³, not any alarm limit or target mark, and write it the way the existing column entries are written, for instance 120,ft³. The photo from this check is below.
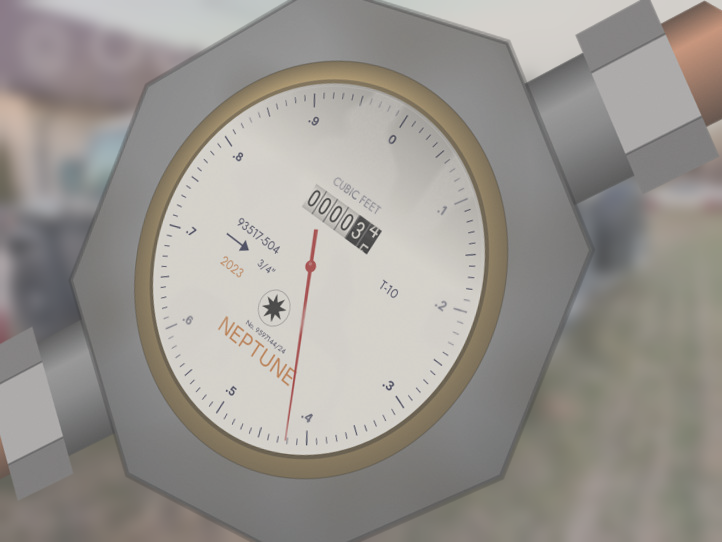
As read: 34.42,ft³
